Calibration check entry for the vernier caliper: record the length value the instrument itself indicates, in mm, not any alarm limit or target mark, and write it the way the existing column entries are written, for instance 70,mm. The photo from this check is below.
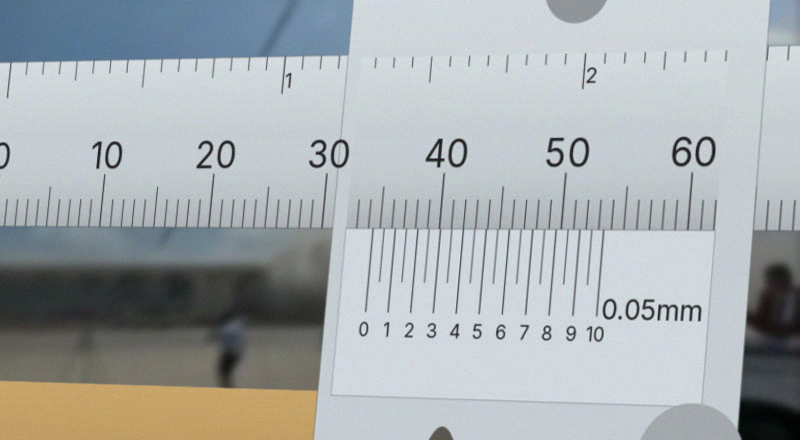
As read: 34.4,mm
